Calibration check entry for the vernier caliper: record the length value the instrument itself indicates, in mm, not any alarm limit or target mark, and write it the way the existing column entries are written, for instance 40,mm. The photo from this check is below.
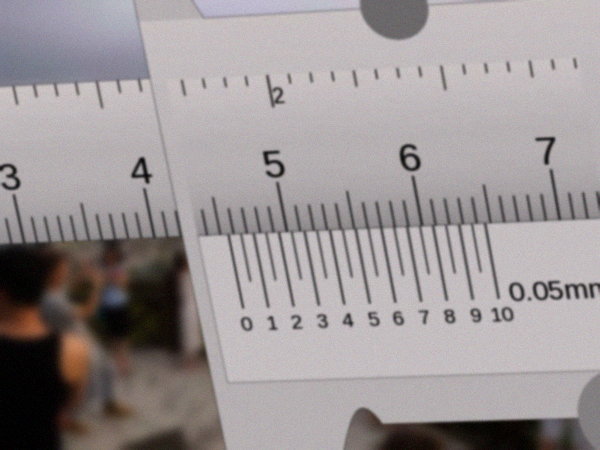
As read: 45.6,mm
